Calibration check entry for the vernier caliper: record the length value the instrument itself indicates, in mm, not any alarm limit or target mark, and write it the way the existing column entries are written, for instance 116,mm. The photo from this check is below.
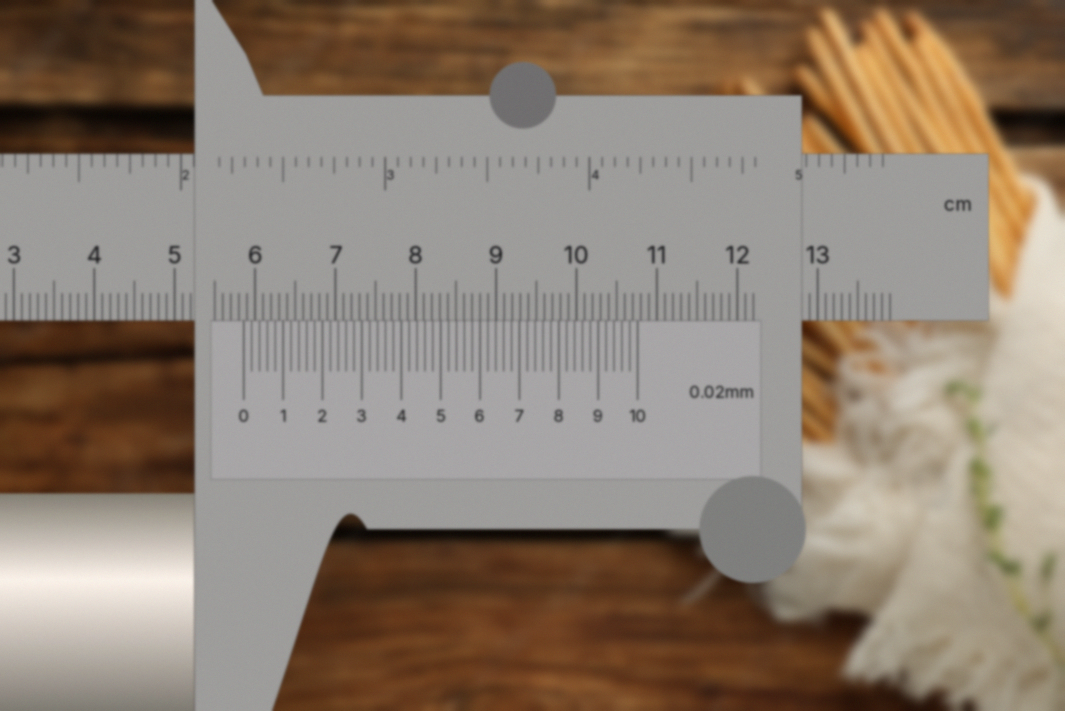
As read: 58.6,mm
